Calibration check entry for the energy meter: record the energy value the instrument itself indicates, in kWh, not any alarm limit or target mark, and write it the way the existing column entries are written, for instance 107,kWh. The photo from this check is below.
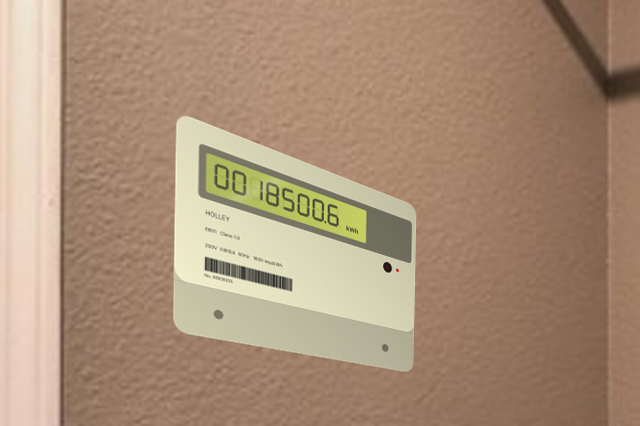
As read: 18500.6,kWh
